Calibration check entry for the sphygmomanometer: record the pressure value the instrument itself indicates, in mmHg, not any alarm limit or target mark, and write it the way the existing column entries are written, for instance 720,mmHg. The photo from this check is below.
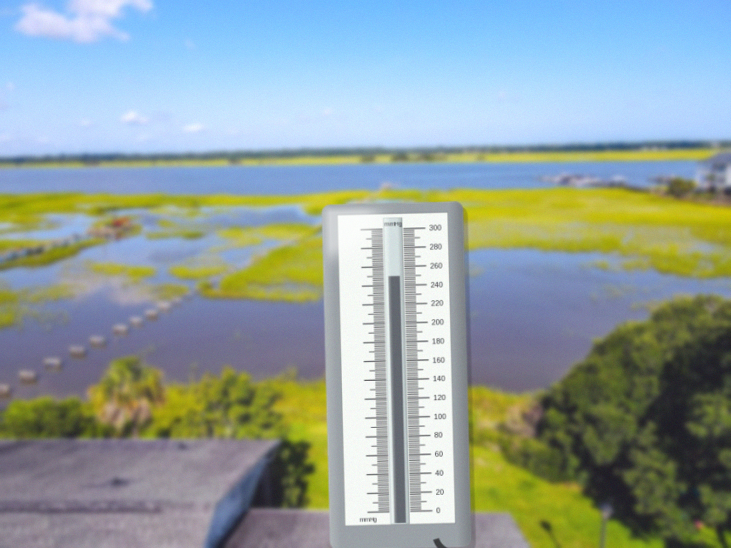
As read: 250,mmHg
